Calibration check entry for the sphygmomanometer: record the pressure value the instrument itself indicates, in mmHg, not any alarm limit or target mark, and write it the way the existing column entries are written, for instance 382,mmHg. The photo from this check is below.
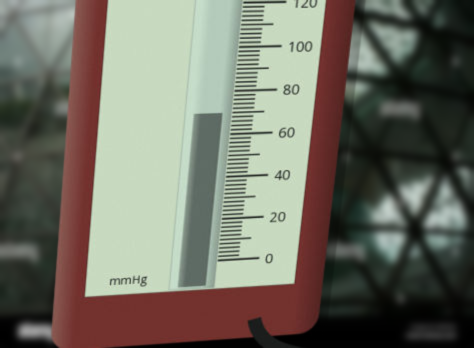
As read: 70,mmHg
